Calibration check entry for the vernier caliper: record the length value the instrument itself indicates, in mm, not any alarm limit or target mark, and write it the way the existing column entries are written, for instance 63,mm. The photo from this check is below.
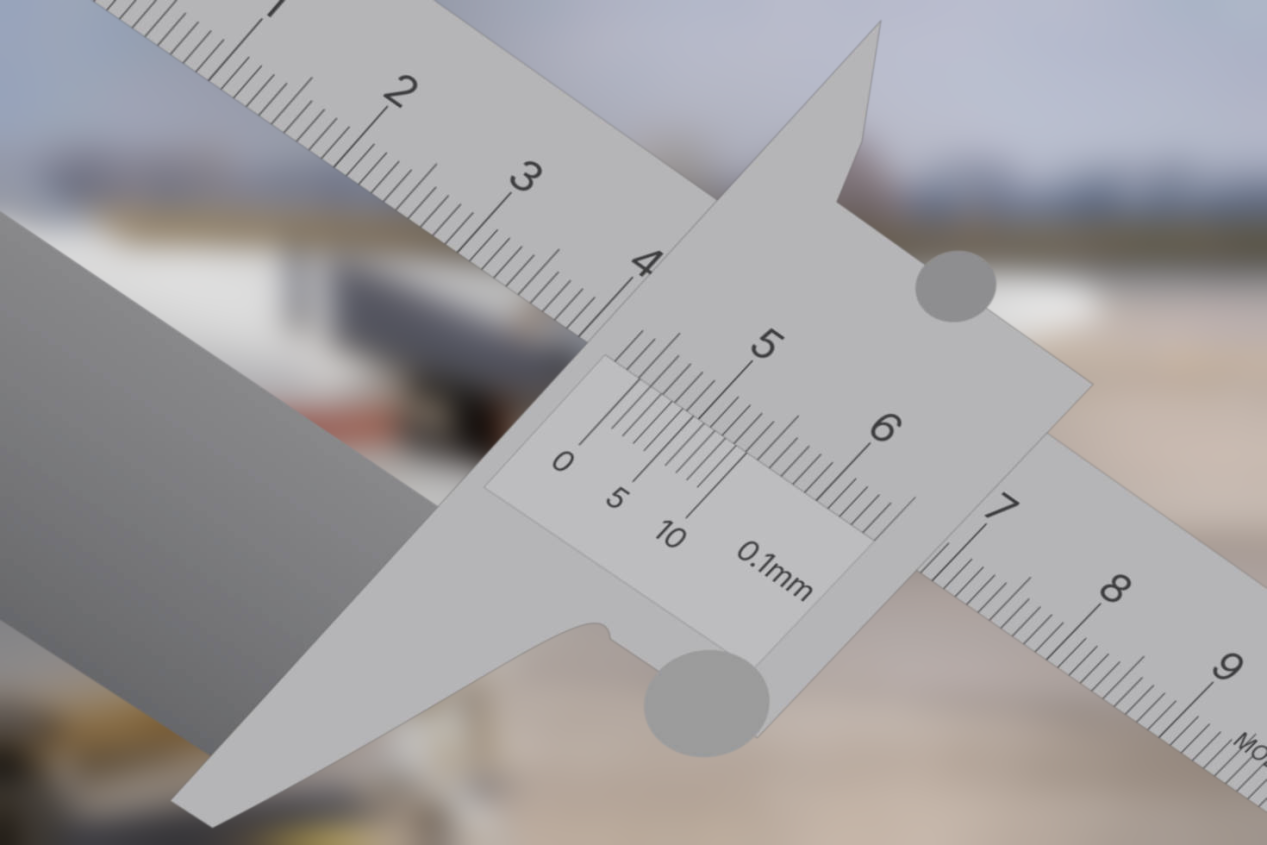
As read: 45.1,mm
